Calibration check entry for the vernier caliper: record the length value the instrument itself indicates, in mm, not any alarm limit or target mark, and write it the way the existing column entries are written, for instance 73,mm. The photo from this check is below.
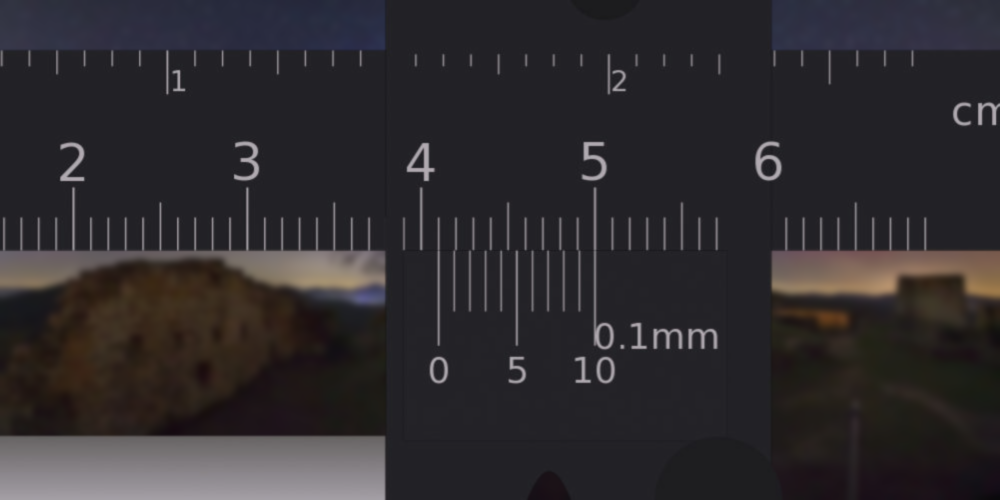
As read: 41.0,mm
